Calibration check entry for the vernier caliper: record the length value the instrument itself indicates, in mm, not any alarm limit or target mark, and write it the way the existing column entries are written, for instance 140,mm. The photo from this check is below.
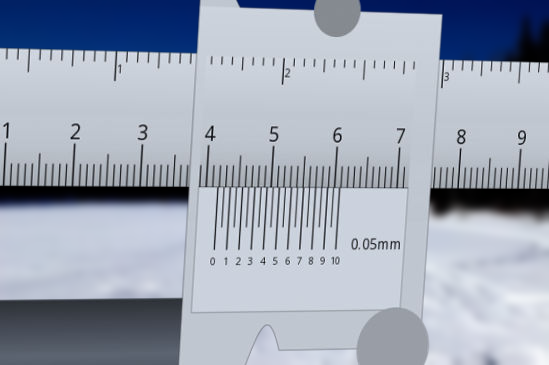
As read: 41.8,mm
